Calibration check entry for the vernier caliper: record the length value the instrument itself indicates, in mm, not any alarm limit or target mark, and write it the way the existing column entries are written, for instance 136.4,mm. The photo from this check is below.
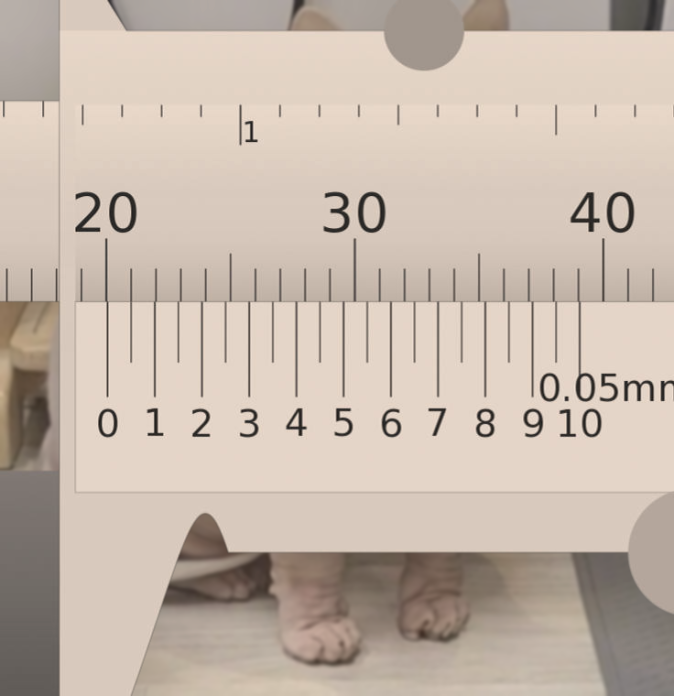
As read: 20.05,mm
